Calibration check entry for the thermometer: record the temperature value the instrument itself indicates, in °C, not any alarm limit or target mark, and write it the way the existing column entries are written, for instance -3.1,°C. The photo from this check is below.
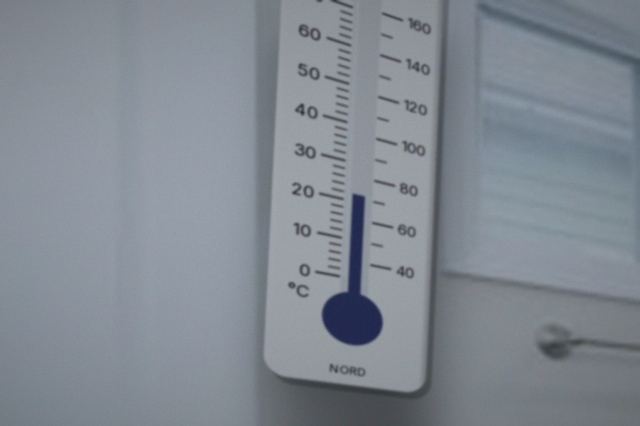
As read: 22,°C
